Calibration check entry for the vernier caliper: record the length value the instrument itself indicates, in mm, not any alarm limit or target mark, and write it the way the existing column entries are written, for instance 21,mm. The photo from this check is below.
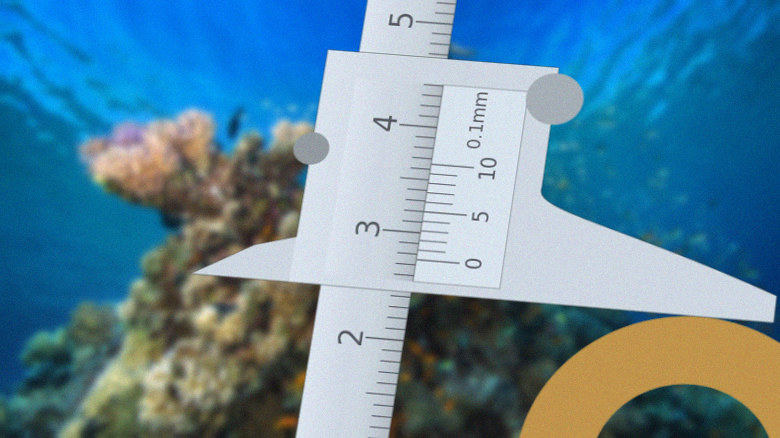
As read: 27.5,mm
